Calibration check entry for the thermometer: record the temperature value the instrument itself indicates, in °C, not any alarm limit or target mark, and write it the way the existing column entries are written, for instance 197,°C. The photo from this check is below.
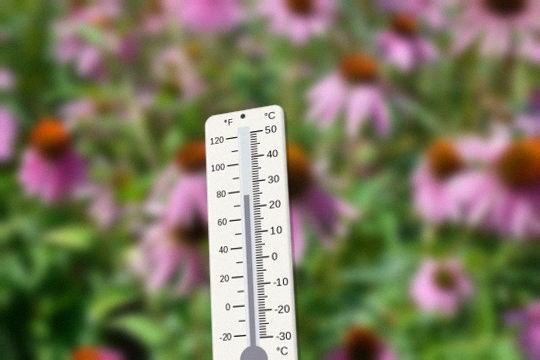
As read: 25,°C
